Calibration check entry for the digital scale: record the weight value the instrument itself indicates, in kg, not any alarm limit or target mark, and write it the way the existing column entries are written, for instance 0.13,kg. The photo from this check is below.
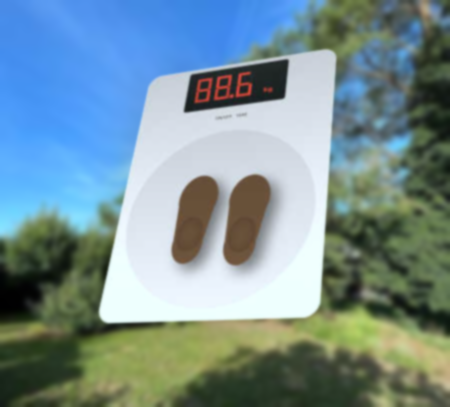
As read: 88.6,kg
